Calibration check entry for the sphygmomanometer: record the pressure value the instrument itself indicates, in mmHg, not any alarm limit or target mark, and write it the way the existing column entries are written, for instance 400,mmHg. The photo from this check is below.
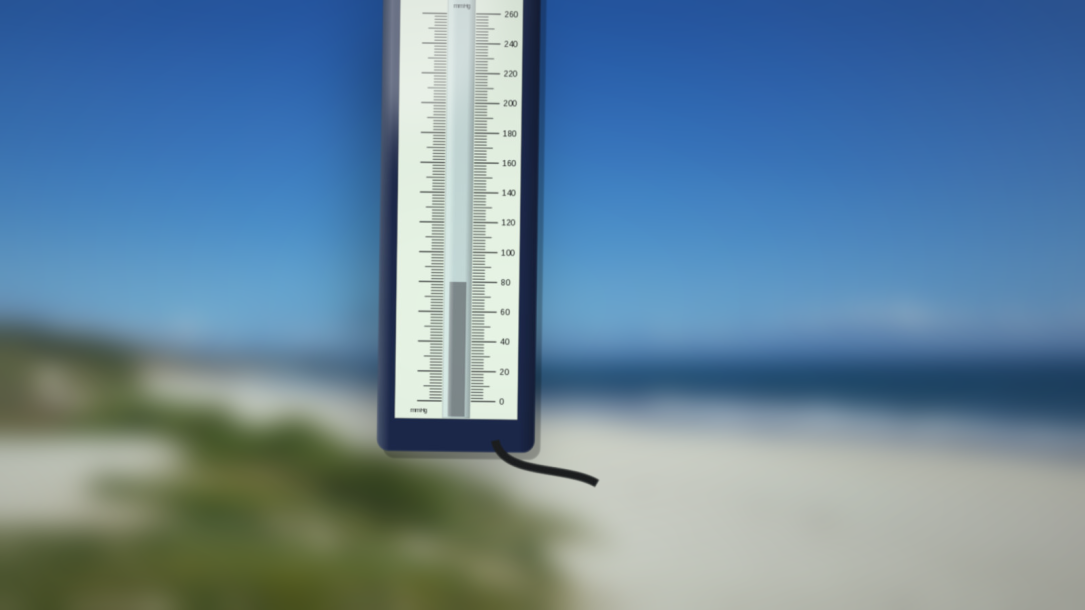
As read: 80,mmHg
